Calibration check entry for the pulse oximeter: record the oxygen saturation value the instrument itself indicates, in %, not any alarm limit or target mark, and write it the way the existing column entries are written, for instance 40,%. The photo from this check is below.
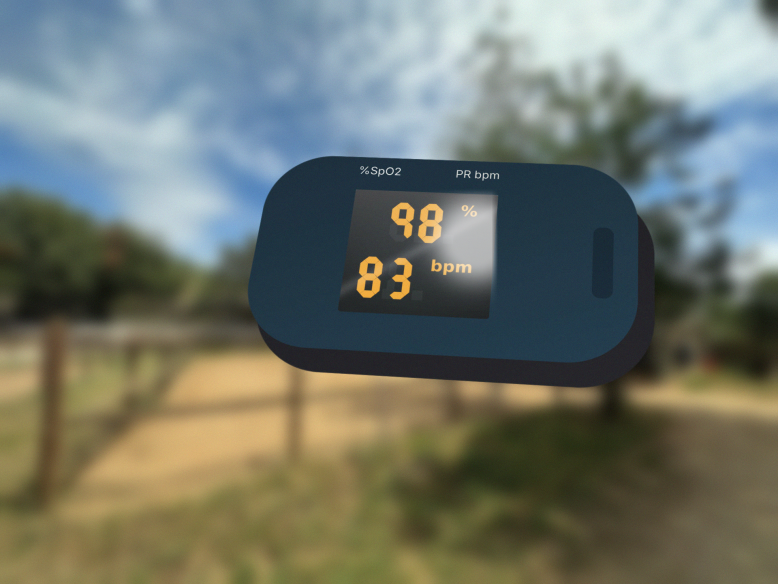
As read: 98,%
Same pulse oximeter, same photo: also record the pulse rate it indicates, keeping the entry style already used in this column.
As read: 83,bpm
